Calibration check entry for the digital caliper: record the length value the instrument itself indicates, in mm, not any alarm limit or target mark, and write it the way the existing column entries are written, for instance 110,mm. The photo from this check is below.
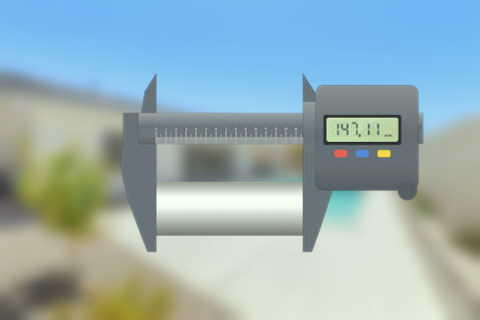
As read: 147.11,mm
